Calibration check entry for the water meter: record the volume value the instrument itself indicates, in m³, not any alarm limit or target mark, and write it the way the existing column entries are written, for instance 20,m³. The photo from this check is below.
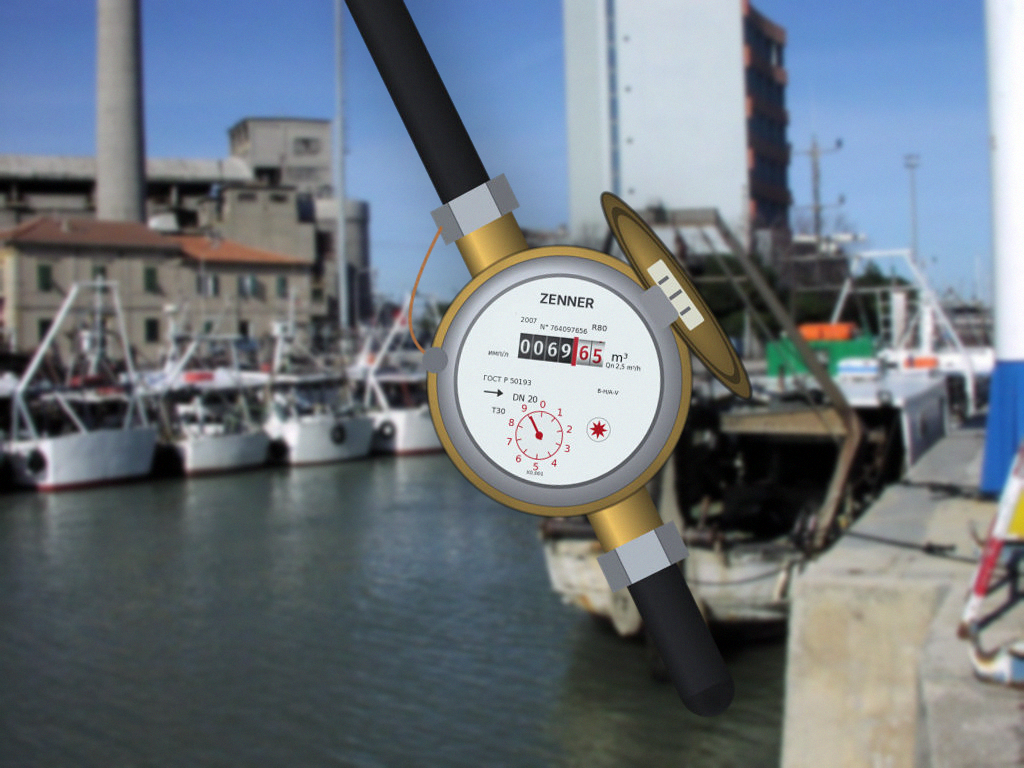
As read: 69.649,m³
